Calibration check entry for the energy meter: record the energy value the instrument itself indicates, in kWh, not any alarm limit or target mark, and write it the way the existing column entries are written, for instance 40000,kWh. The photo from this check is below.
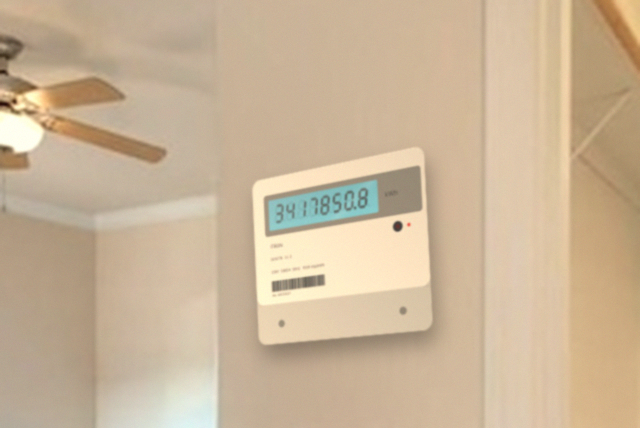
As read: 3417850.8,kWh
